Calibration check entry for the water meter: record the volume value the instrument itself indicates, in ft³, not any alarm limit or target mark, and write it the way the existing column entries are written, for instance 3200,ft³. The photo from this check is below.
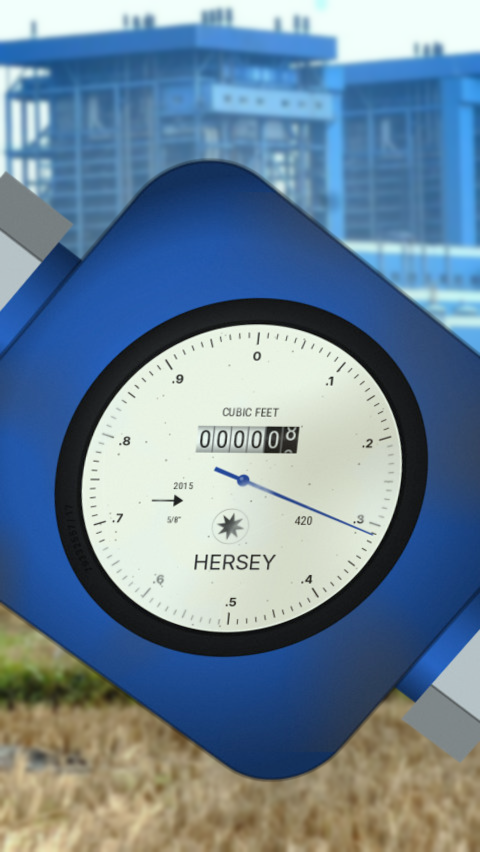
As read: 8.31,ft³
